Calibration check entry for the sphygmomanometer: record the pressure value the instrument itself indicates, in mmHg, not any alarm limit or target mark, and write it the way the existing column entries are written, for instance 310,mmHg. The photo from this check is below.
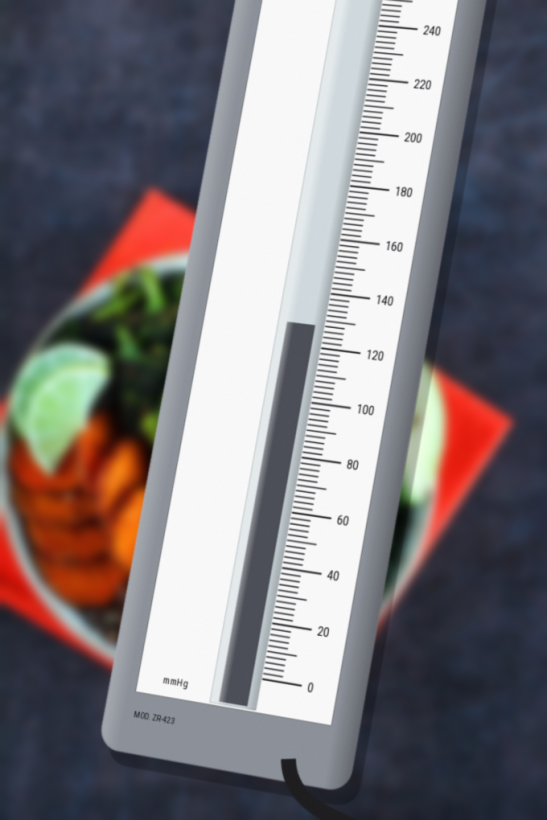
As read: 128,mmHg
